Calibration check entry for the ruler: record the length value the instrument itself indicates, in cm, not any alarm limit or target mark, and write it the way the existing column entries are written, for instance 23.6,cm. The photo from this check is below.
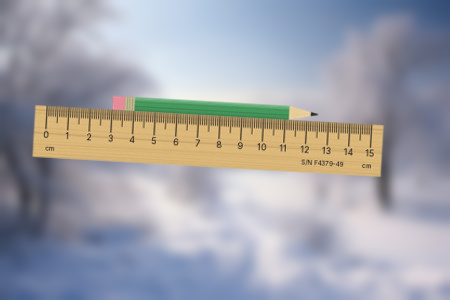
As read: 9.5,cm
